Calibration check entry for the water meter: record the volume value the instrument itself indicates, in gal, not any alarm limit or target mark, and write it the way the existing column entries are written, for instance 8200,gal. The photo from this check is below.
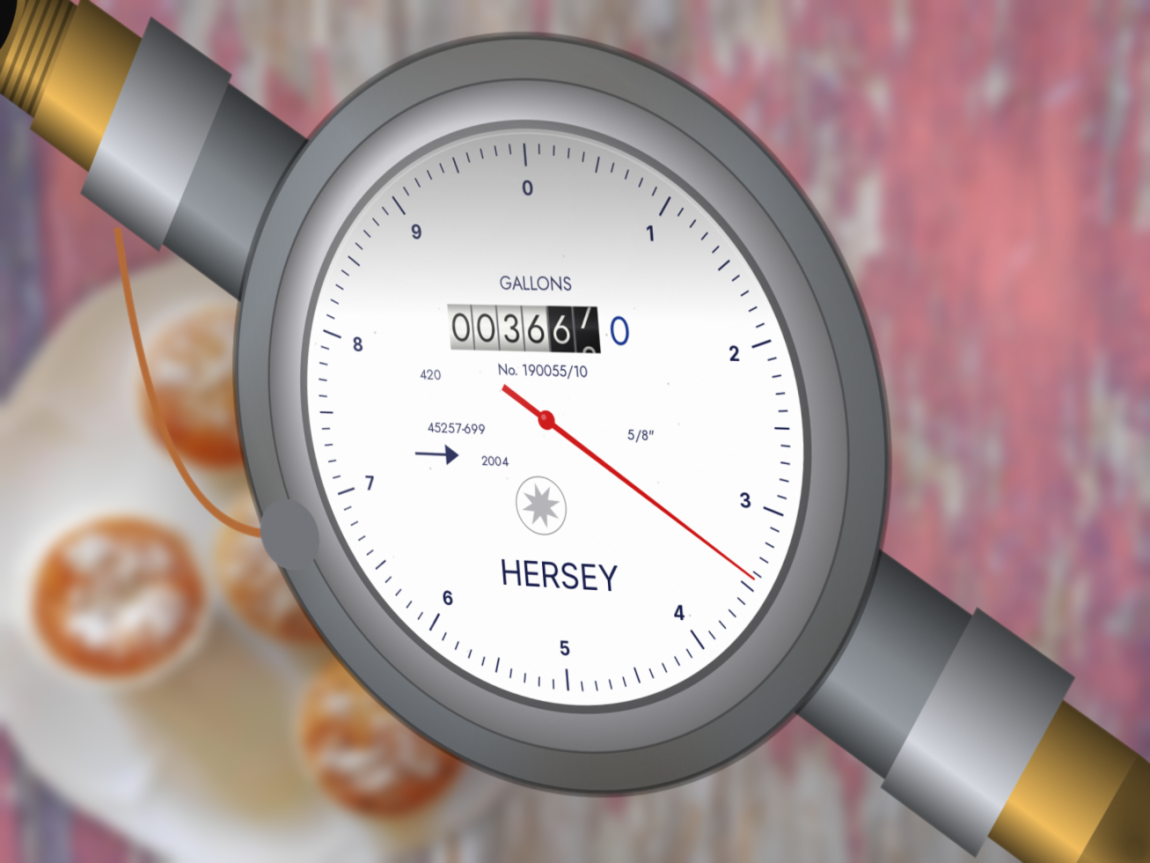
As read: 36673.4,gal
